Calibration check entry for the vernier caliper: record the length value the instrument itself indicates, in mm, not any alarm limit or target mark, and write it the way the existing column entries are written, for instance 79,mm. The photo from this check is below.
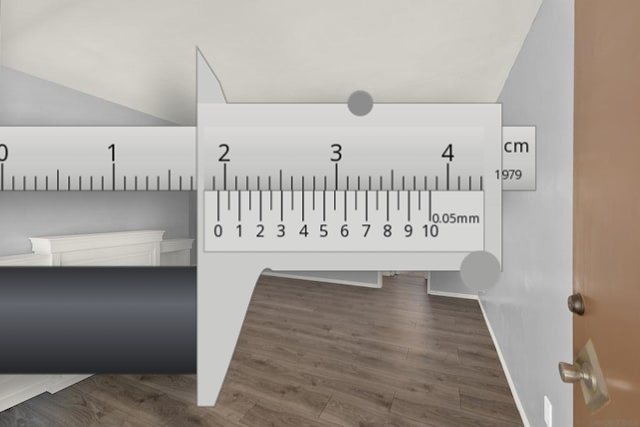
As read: 19.4,mm
